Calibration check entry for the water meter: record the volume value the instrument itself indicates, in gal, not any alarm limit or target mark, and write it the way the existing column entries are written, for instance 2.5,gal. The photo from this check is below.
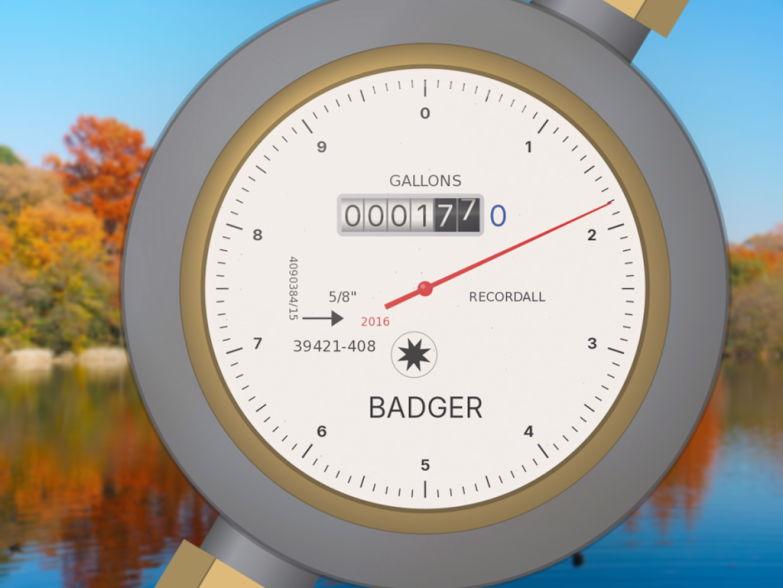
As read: 1771.8,gal
